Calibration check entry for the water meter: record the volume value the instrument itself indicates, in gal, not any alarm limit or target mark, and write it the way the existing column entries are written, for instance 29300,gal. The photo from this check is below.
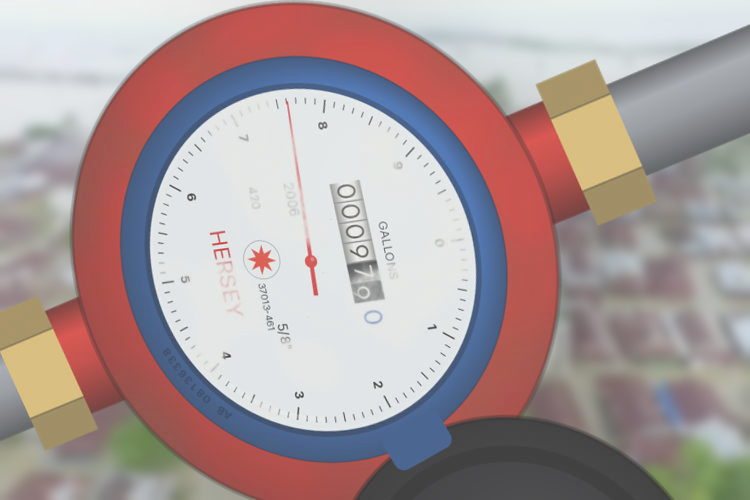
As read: 9787.6,gal
